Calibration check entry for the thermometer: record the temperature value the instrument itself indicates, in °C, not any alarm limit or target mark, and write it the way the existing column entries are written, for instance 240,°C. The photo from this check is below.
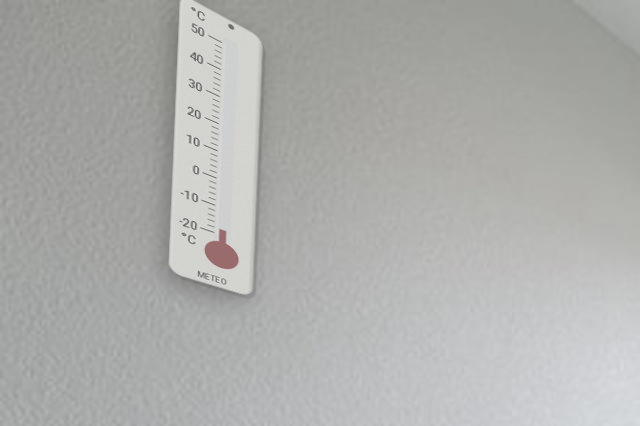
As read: -18,°C
